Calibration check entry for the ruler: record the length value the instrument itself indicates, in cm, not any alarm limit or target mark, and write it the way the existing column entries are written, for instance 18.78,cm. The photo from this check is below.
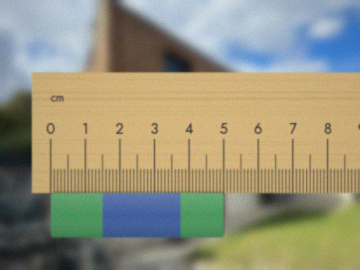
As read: 5,cm
